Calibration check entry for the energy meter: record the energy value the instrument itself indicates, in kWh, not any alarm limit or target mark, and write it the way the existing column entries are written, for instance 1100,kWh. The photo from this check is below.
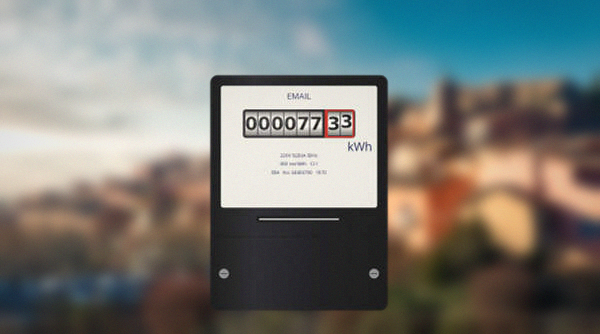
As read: 77.33,kWh
